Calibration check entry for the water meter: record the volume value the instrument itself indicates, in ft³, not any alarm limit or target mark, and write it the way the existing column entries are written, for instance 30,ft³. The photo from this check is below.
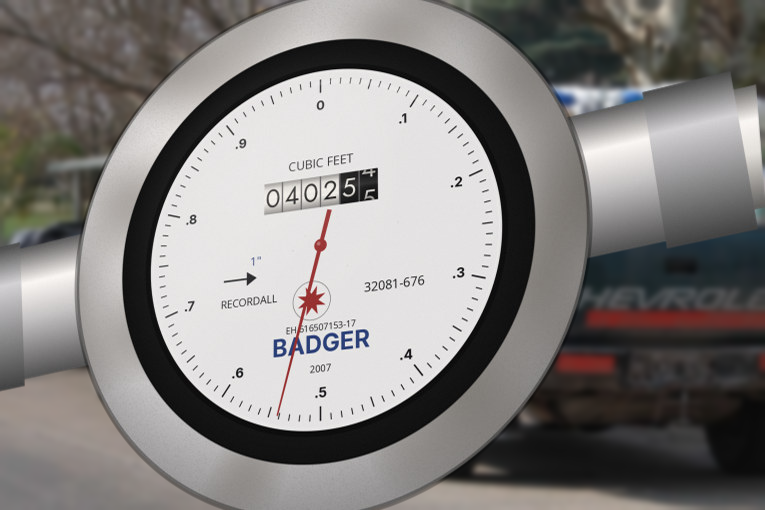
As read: 40254.54,ft³
